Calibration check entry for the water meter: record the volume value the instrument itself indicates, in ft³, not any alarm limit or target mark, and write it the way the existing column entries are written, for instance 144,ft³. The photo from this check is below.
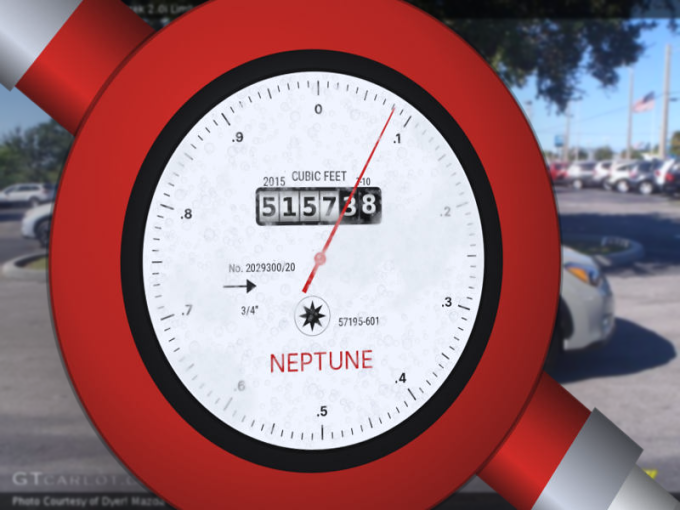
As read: 515738.08,ft³
